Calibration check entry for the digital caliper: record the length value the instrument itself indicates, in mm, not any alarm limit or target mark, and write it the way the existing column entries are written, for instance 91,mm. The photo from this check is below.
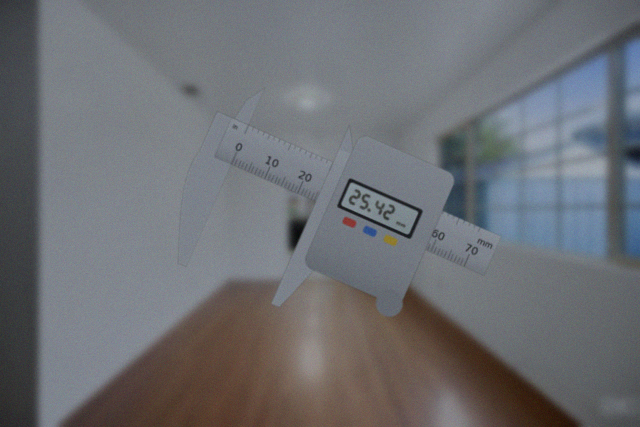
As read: 25.42,mm
